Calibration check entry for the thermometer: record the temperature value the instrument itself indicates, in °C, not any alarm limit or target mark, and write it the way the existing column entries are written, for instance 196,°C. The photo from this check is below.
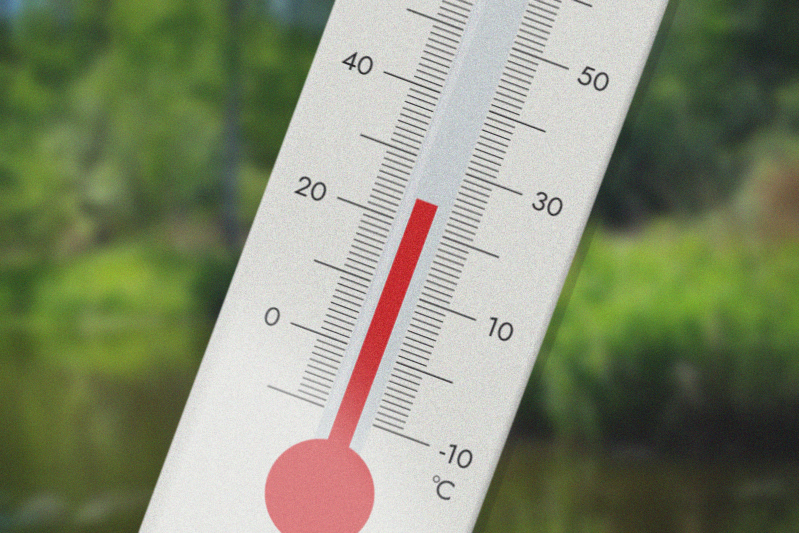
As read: 24,°C
